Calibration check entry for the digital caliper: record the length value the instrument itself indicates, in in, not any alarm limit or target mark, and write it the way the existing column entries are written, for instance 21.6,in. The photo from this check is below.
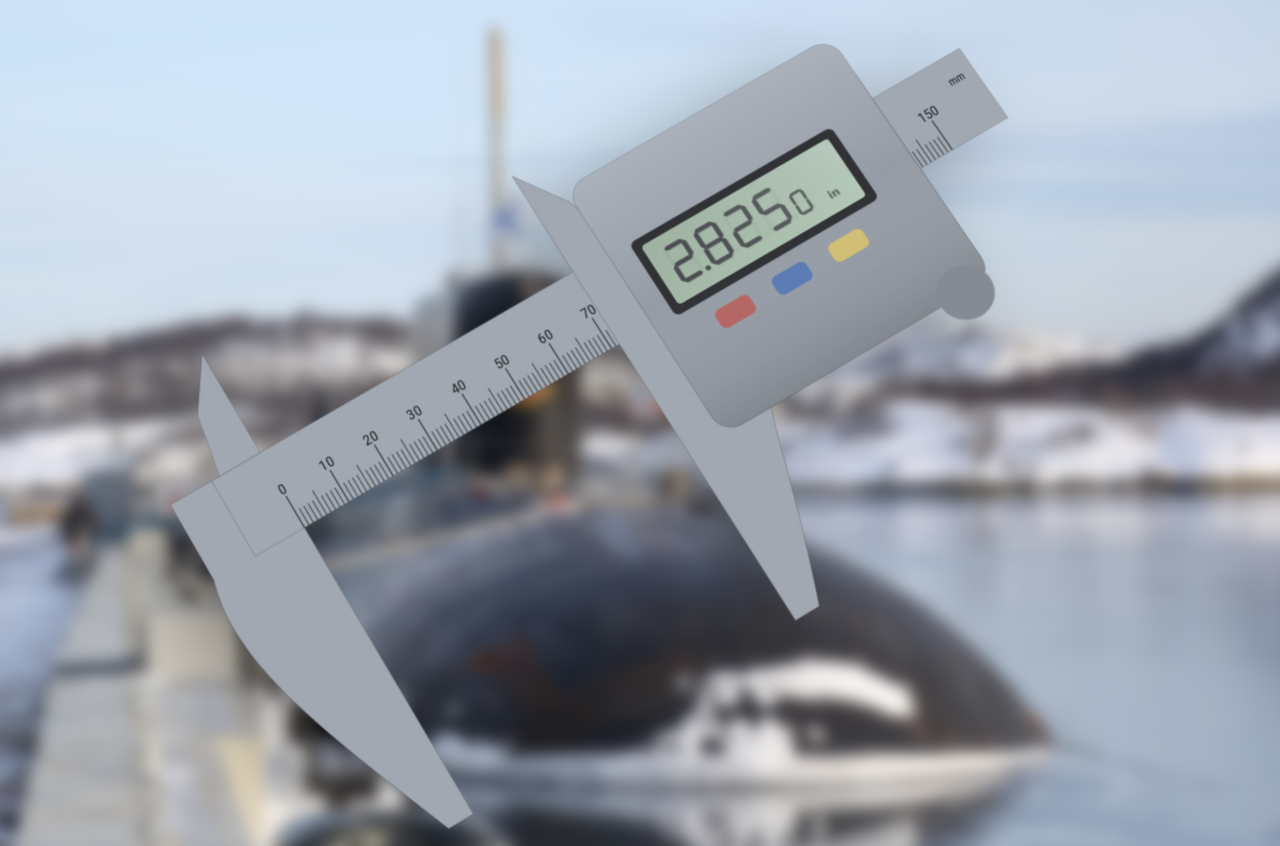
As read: 2.8250,in
